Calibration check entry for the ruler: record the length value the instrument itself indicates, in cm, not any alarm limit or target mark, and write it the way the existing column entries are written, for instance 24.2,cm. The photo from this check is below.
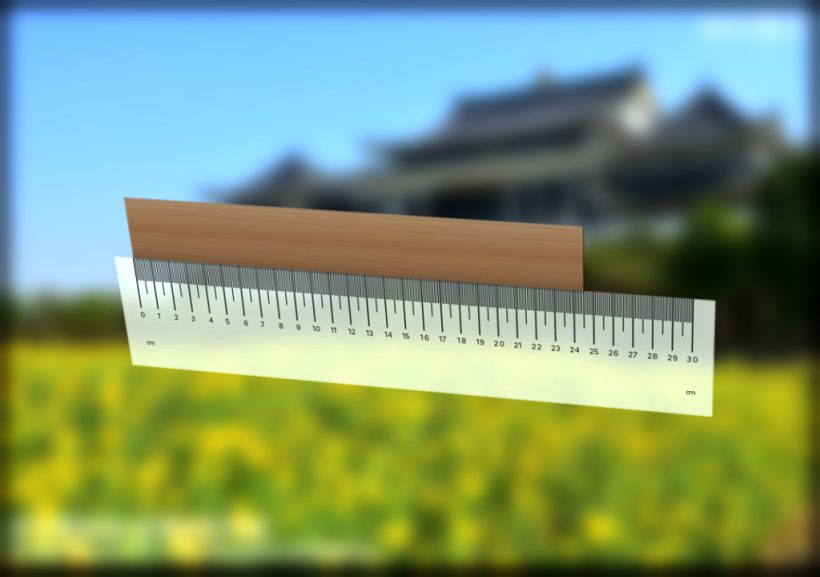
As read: 24.5,cm
